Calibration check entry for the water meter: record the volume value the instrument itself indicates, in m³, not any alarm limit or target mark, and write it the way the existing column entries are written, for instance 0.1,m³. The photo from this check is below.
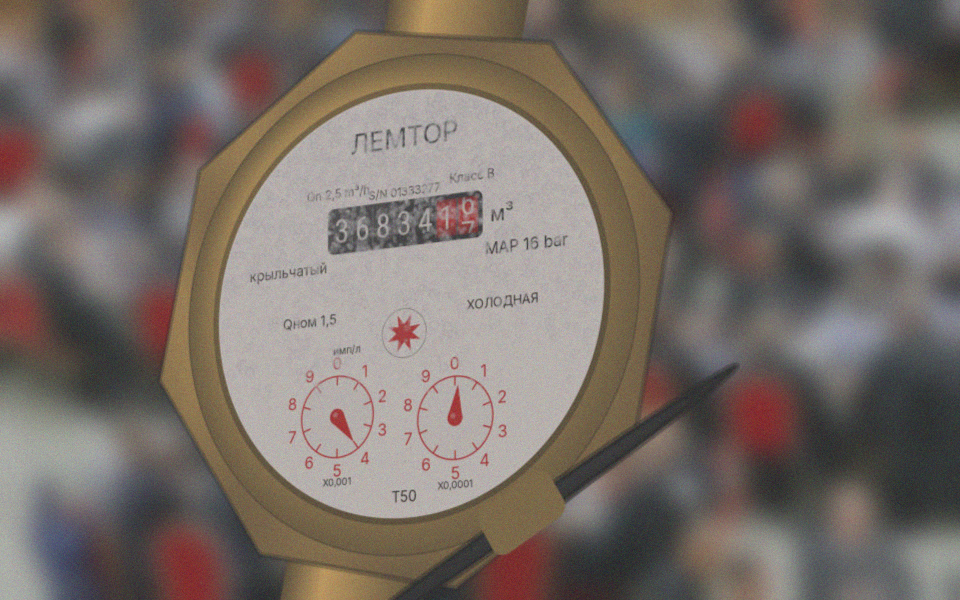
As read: 36834.1640,m³
